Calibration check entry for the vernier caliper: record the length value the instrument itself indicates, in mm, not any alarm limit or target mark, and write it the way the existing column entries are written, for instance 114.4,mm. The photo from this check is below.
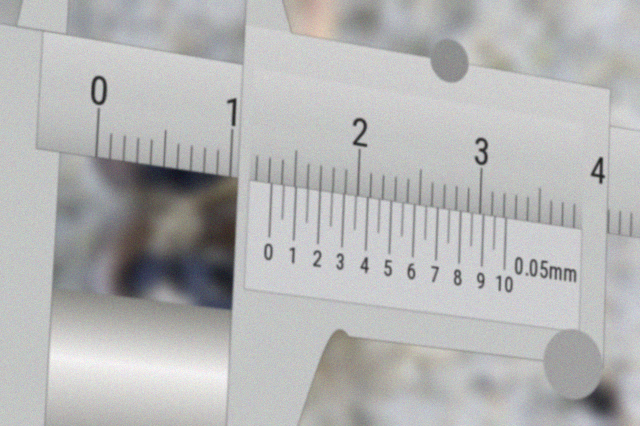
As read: 13.2,mm
